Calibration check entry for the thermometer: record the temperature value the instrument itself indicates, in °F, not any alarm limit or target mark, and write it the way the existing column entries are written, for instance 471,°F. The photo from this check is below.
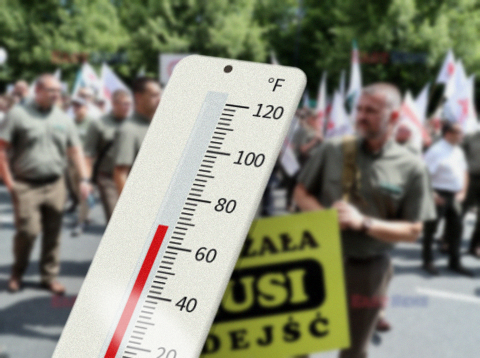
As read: 68,°F
